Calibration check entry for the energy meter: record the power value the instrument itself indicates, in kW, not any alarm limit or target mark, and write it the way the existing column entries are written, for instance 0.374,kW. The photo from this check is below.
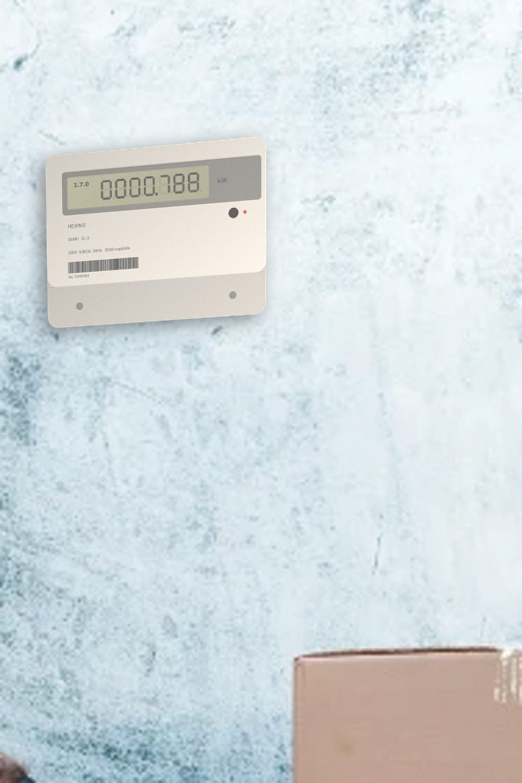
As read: 0.788,kW
